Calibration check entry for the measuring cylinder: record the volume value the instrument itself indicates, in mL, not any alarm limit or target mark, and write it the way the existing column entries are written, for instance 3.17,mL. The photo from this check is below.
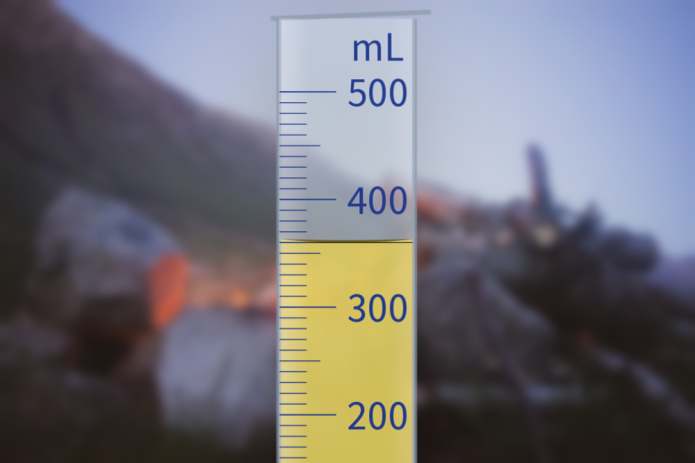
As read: 360,mL
